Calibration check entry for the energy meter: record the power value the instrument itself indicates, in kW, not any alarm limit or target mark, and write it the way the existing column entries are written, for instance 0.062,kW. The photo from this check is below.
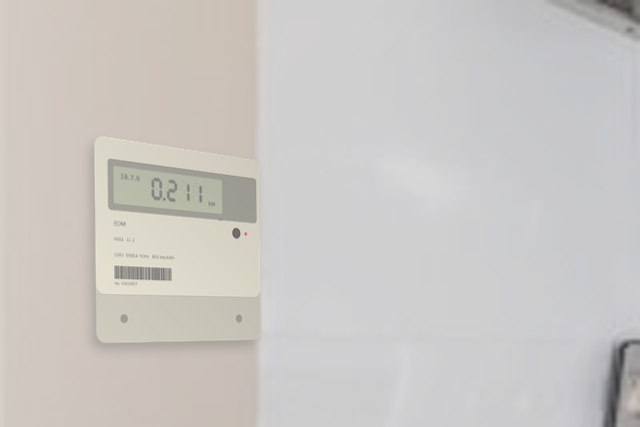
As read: 0.211,kW
